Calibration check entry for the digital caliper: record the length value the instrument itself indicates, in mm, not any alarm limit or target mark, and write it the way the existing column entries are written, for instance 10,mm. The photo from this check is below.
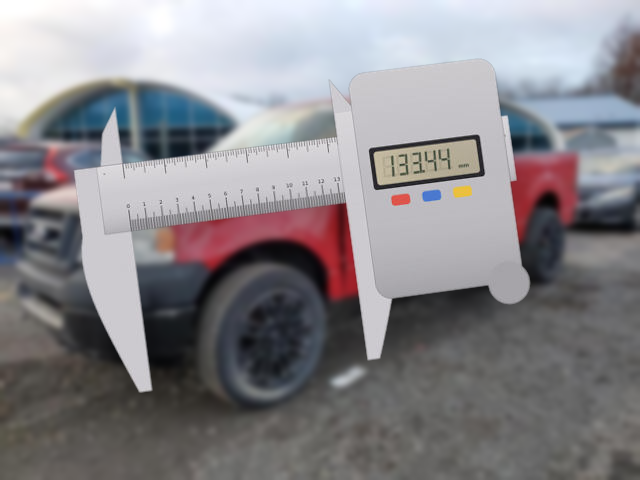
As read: 133.44,mm
